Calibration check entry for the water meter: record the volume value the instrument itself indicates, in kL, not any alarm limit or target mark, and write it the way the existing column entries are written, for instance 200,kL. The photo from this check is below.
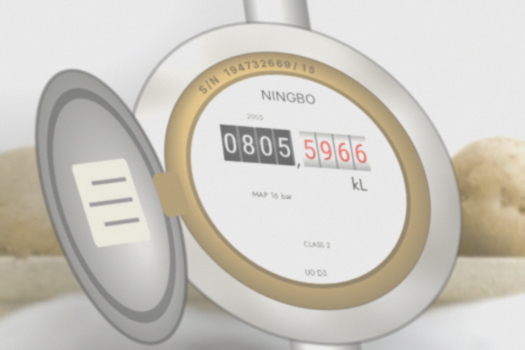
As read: 805.5966,kL
